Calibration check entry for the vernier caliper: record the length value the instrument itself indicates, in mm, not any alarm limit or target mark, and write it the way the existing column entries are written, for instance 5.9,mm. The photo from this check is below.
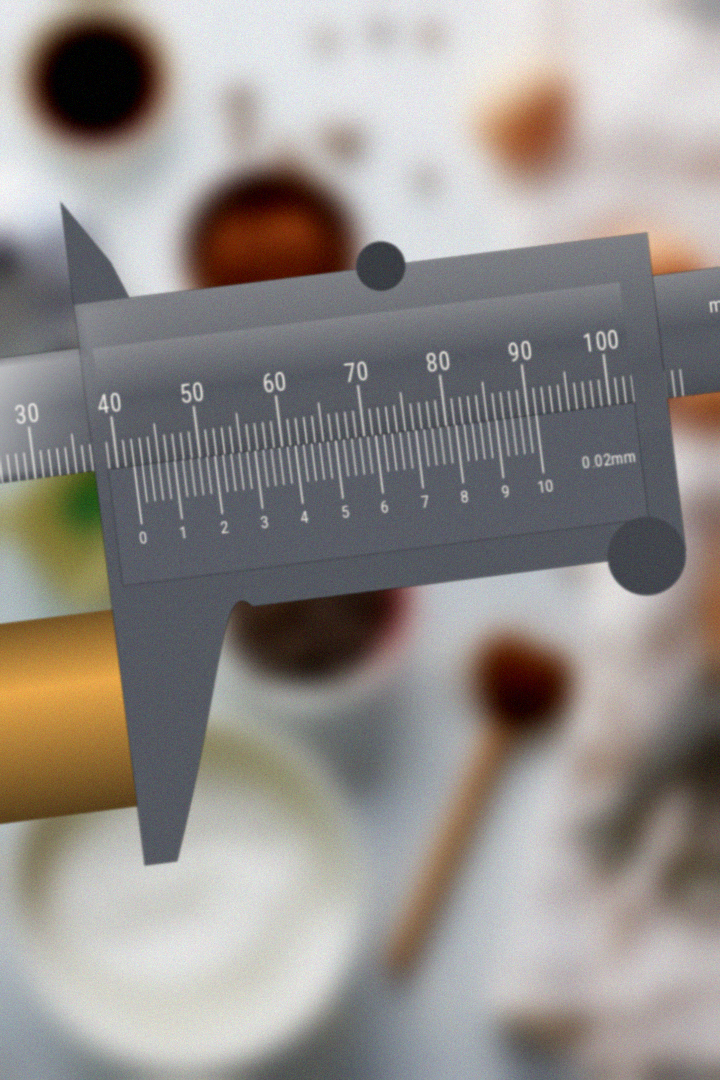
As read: 42.0,mm
